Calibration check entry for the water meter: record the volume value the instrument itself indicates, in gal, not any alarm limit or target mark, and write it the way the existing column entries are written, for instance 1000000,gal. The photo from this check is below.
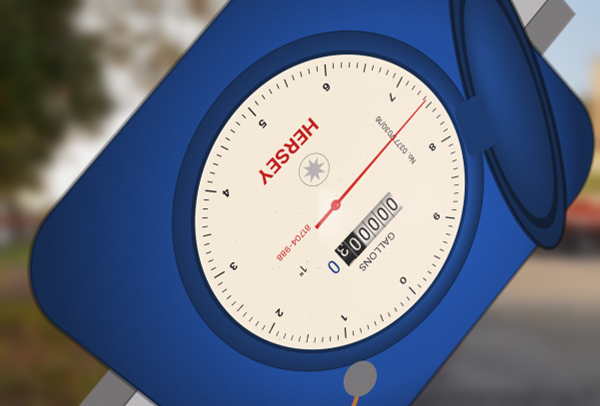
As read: 27.4,gal
